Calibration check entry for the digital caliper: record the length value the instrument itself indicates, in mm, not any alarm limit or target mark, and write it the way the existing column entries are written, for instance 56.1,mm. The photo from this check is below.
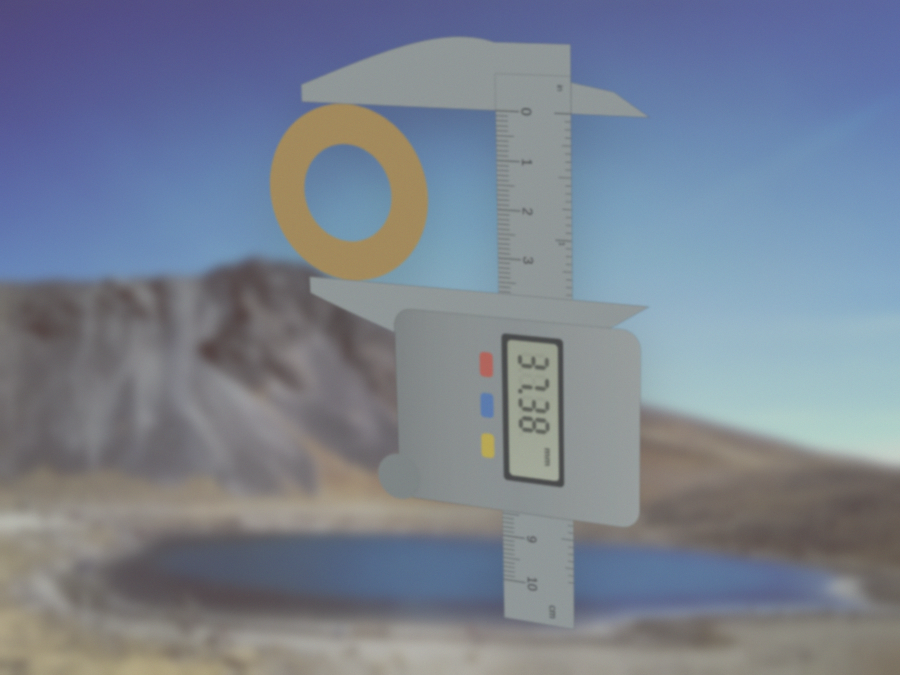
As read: 37.38,mm
